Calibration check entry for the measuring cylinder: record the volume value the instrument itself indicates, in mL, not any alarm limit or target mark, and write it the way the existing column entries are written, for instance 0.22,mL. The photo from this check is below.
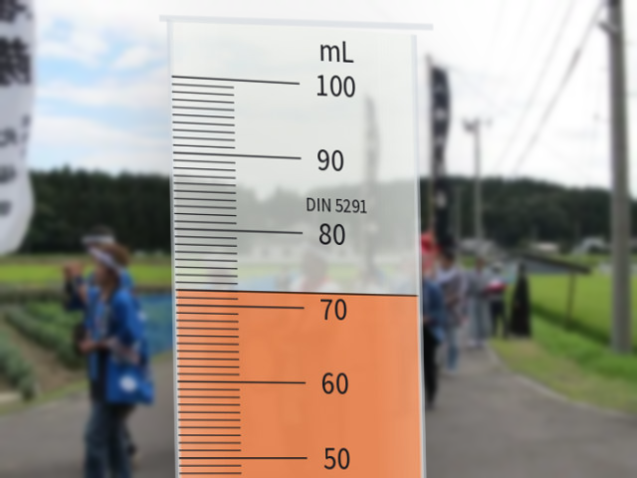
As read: 72,mL
